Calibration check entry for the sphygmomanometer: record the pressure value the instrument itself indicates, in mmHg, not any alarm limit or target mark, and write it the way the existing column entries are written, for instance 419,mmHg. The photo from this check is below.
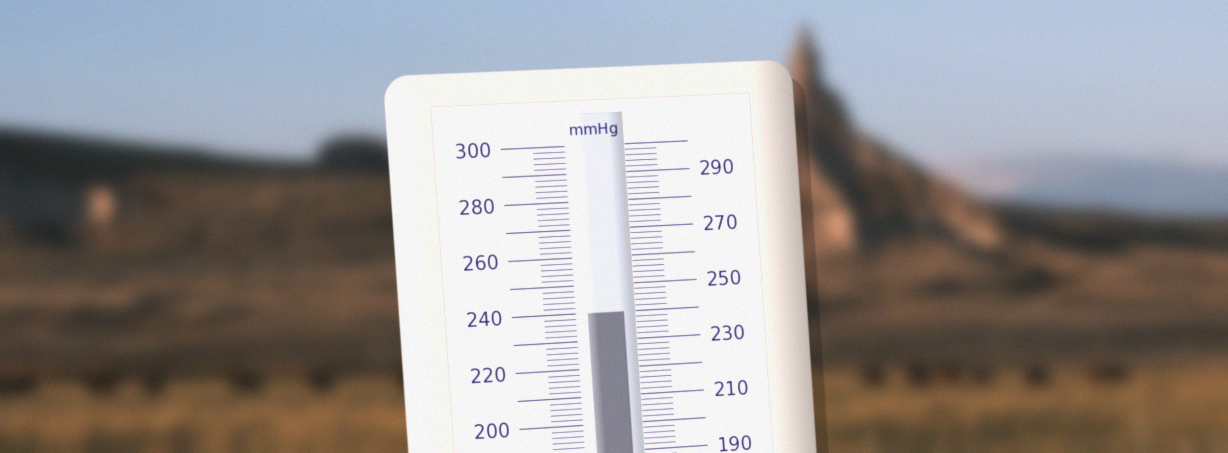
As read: 240,mmHg
